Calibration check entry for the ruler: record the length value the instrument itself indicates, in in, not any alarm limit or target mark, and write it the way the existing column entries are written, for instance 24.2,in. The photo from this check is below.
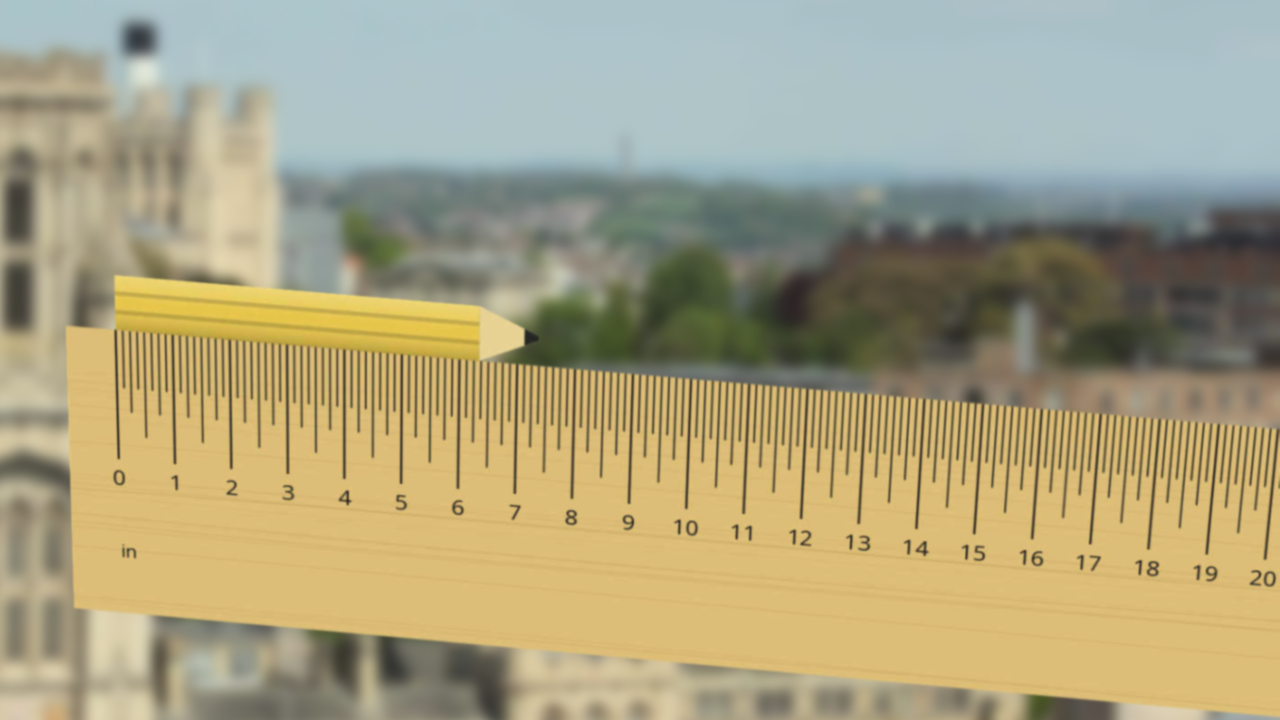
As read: 7.375,in
